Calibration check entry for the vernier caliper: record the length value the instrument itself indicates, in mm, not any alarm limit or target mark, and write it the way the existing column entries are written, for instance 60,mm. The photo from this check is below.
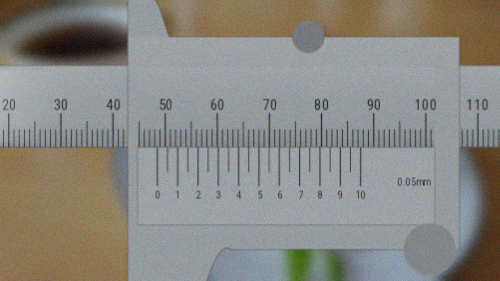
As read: 48.5,mm
